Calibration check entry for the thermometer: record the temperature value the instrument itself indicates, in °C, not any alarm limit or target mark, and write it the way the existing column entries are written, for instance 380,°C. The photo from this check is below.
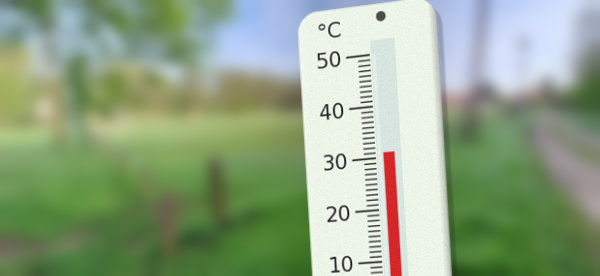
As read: 31,°C
